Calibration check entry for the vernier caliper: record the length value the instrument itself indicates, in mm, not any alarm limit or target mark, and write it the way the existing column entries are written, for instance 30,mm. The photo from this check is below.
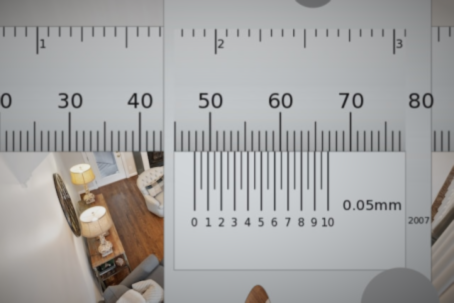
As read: 47.8,mm
